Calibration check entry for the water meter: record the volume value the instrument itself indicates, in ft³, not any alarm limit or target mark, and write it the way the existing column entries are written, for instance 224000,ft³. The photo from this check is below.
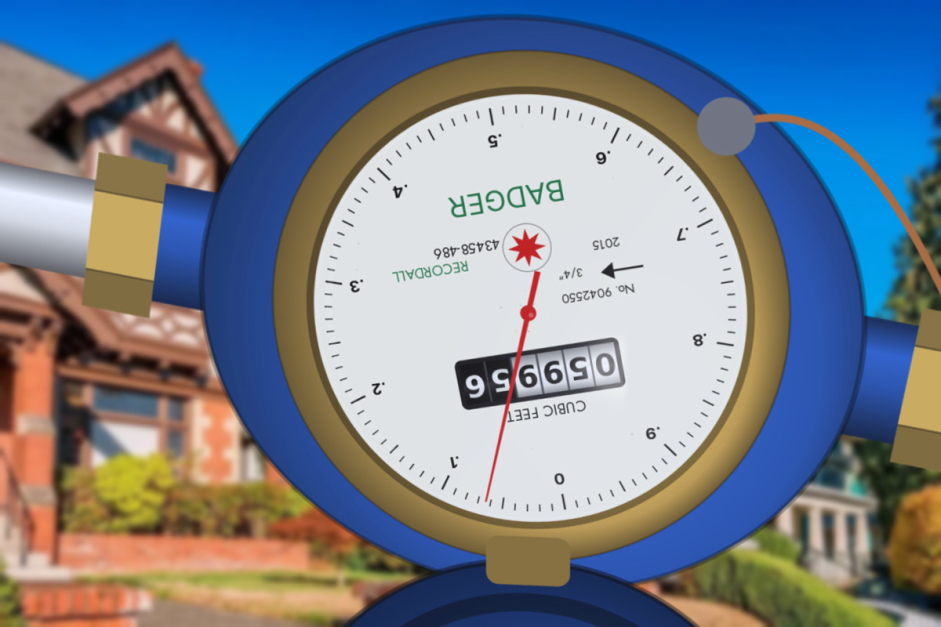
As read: 59956.06,ft³
